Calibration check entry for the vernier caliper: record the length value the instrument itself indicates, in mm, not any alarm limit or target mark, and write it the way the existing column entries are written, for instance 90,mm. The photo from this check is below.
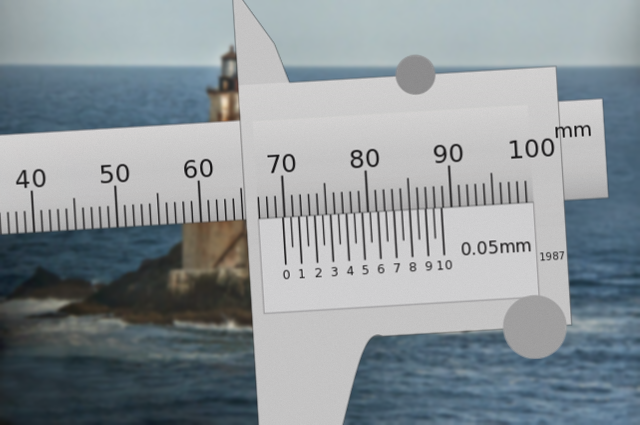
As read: 69.8,mm
